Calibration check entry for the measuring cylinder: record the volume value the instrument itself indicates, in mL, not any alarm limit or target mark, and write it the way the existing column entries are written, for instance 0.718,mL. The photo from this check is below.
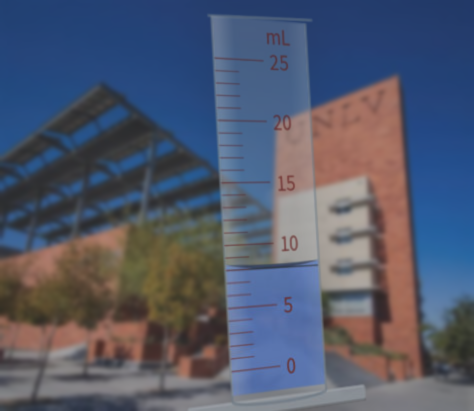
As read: 8,mL
